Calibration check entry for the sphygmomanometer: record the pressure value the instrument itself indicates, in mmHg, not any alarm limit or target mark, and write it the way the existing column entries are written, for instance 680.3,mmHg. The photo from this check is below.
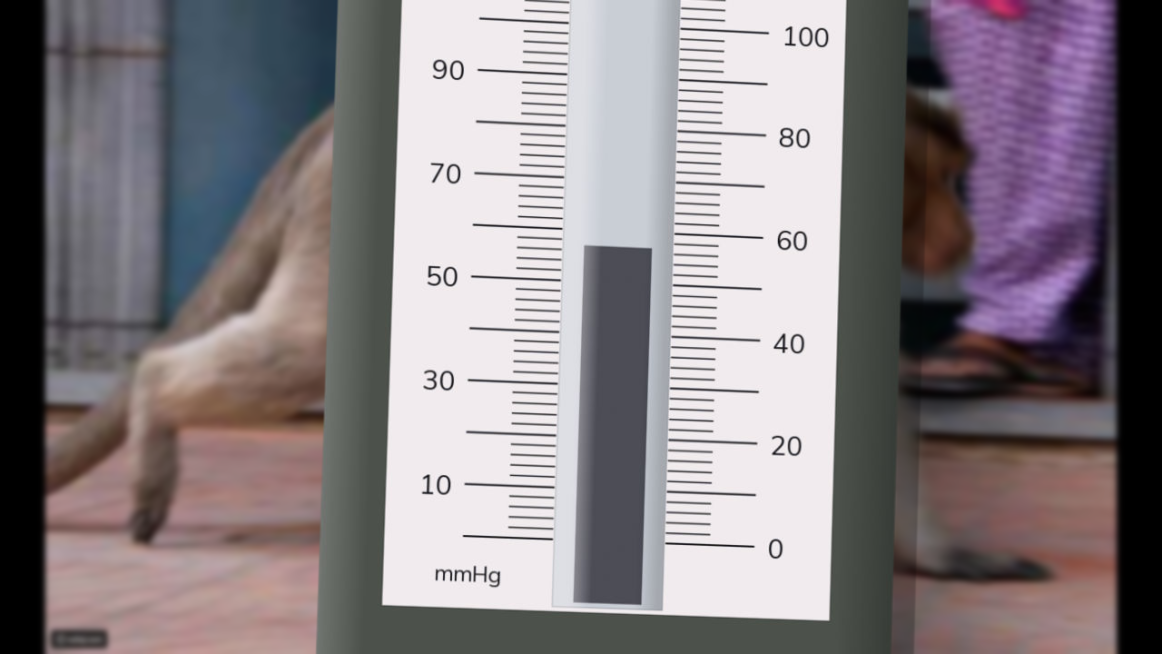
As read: 57,mmHg
